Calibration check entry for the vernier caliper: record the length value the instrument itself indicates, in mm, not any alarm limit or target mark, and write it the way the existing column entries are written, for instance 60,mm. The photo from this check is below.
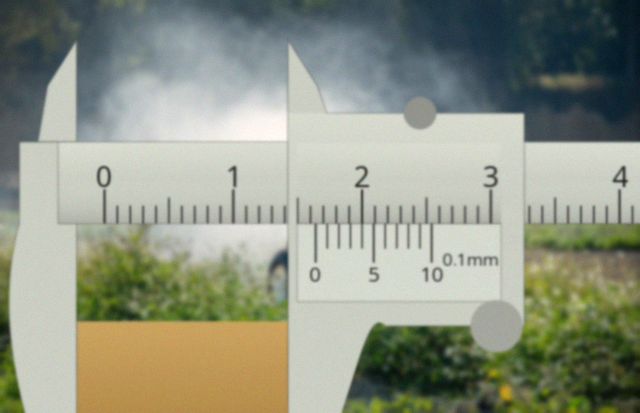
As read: 16.4,mm
